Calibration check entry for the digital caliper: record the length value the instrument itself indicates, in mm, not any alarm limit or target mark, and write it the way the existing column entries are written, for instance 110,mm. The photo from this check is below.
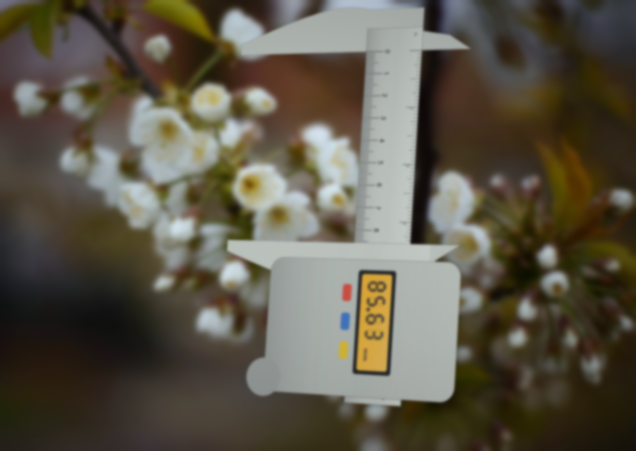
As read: 85.63,mm
